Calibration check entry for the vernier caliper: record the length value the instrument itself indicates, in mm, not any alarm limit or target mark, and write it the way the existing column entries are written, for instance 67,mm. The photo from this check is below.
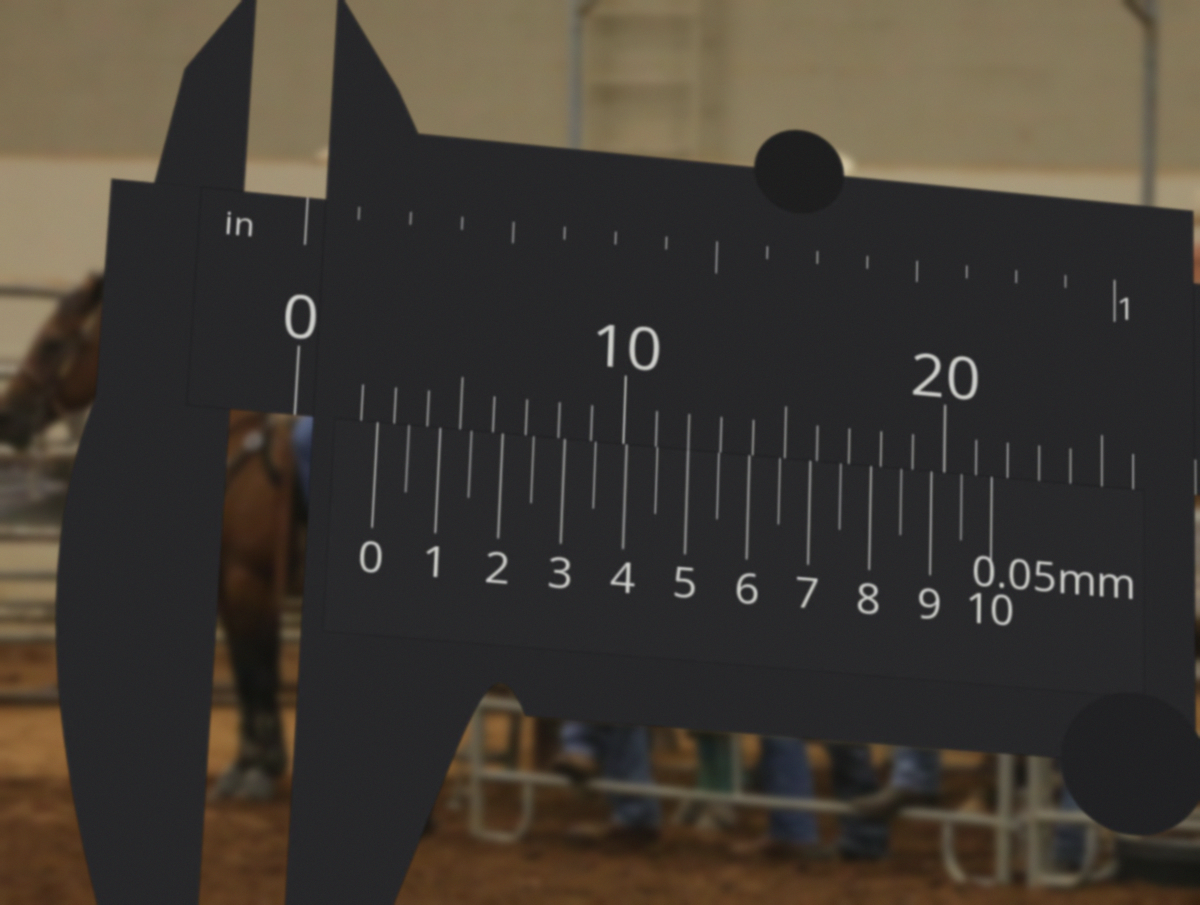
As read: 2.50,mm
